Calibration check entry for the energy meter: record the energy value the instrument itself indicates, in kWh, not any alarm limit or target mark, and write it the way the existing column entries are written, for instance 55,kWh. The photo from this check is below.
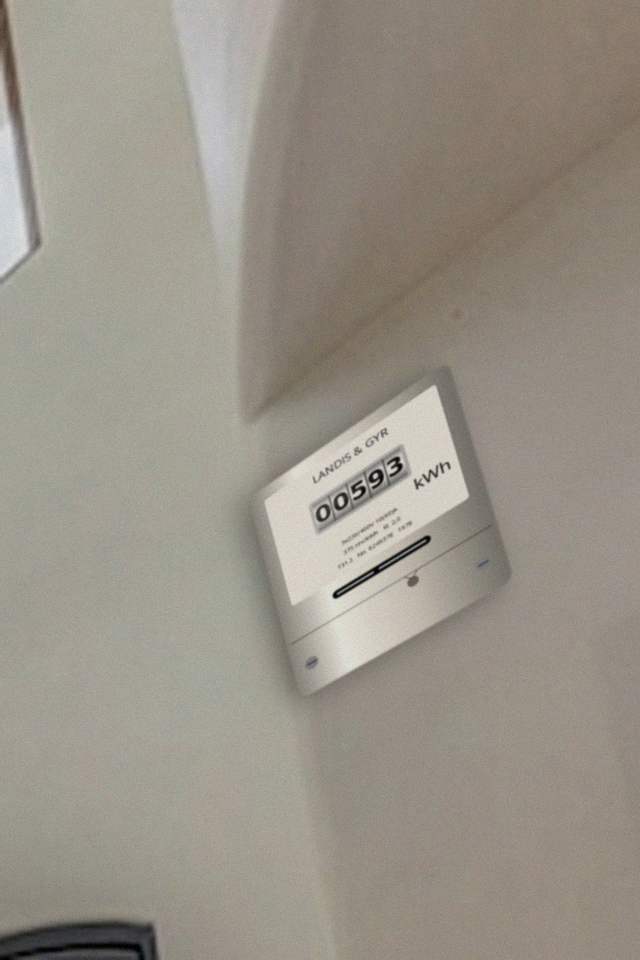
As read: 593,kWh
